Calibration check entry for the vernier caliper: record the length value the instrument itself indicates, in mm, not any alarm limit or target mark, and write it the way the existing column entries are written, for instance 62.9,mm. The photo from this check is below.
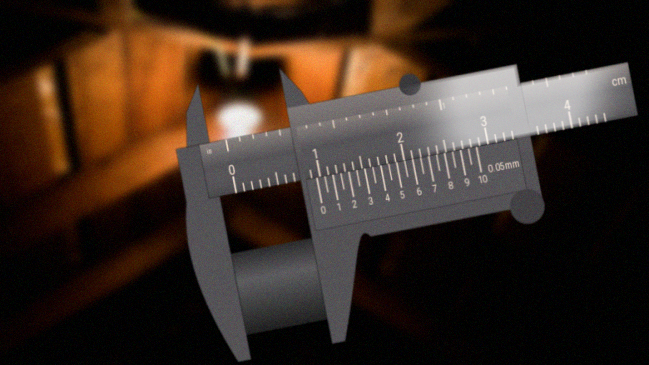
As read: 9.6,mm
